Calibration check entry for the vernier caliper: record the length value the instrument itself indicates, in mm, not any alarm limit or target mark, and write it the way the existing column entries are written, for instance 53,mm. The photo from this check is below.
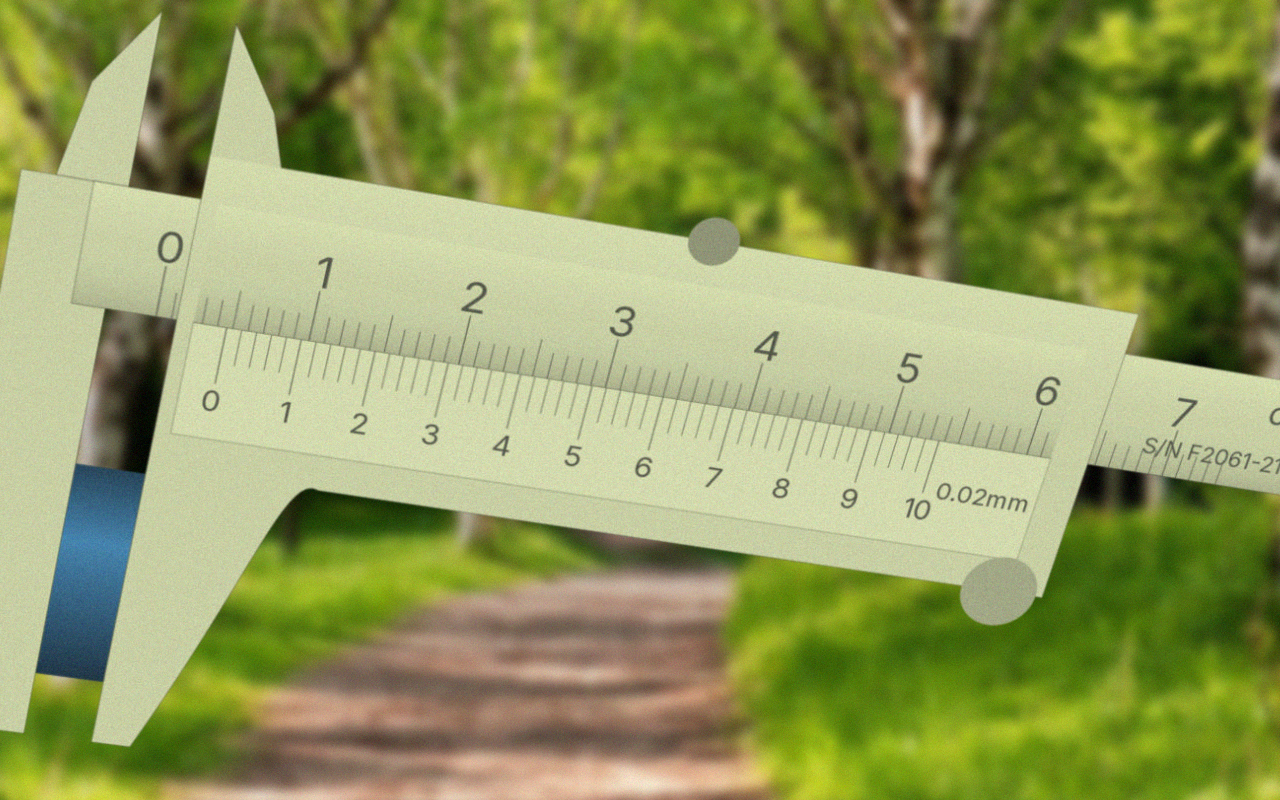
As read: 4.6,mm
